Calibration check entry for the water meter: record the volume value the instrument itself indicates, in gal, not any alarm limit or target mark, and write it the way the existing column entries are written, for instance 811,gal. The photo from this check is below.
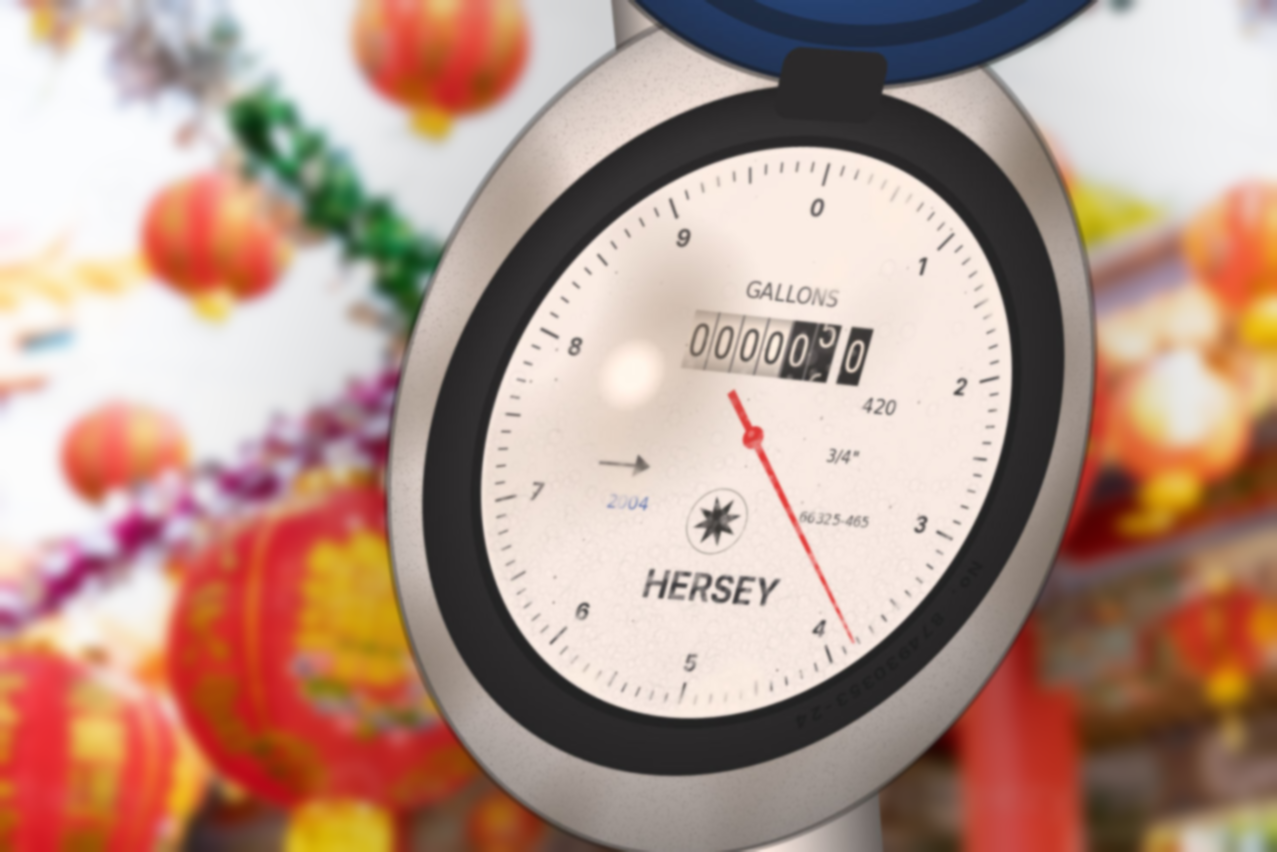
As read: 53.8,gal
